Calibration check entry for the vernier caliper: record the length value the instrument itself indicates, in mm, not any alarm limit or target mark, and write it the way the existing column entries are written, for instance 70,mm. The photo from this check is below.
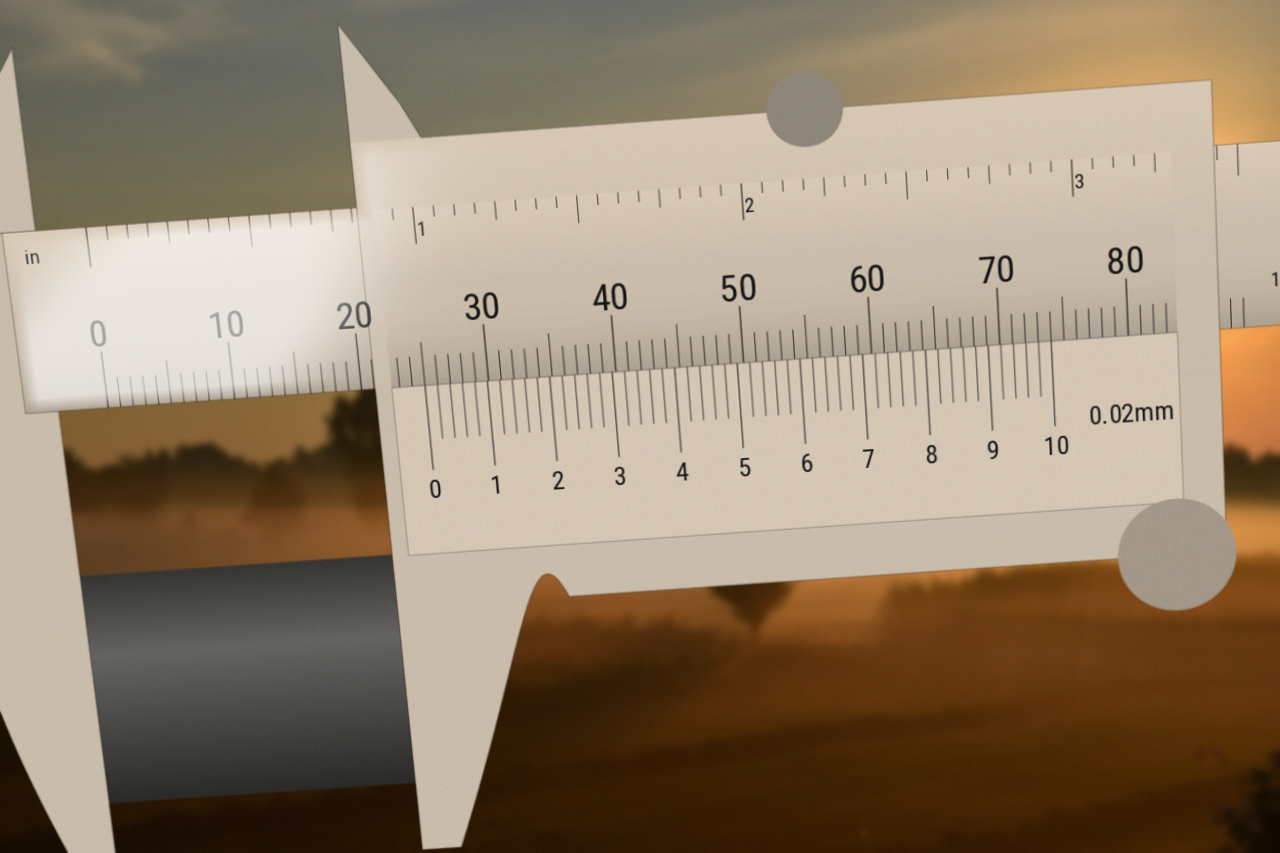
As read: 25.0,mm
